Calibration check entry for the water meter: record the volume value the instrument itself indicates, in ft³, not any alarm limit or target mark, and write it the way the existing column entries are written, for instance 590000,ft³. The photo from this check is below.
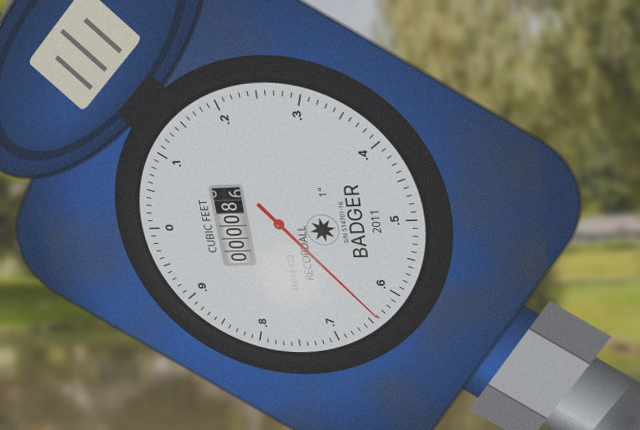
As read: 85.64,ft³
